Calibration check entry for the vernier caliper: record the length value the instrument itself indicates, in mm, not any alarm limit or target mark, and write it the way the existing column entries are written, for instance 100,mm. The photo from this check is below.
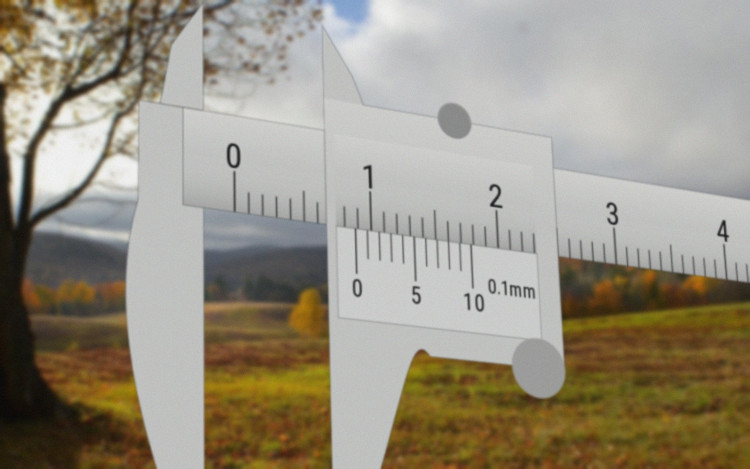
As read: 8.8,mm
